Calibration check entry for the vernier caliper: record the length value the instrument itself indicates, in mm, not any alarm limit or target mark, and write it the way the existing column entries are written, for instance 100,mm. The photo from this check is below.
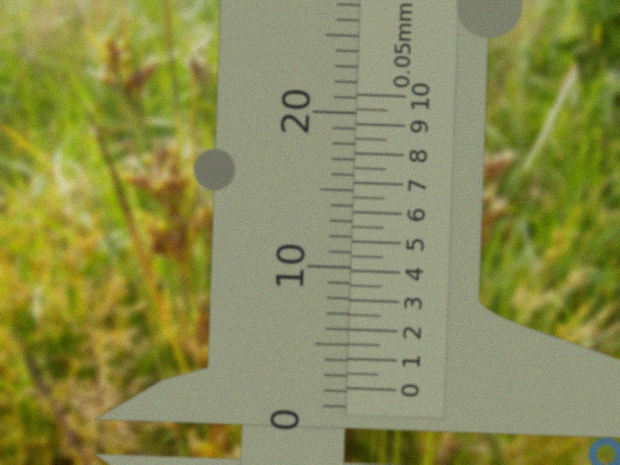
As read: 2.2,mm
